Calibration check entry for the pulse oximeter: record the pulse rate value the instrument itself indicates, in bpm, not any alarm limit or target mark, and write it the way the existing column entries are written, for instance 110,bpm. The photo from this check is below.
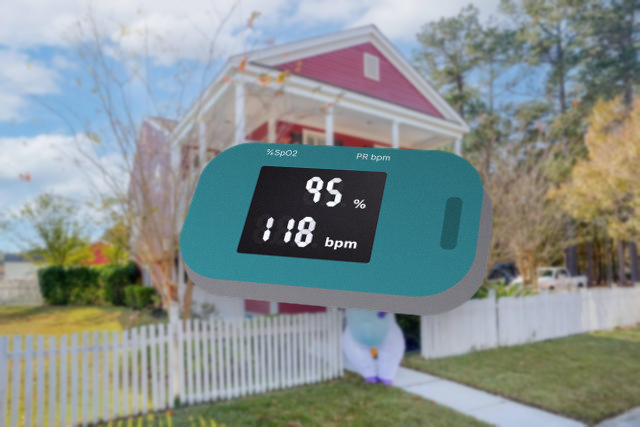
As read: 118,bpm
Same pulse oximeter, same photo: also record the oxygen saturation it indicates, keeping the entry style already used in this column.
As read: 95,%
